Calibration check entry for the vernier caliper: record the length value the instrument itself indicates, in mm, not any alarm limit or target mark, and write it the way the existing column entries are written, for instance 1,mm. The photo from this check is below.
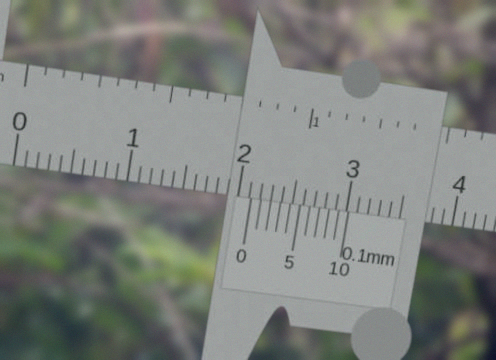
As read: 21.2,mm
